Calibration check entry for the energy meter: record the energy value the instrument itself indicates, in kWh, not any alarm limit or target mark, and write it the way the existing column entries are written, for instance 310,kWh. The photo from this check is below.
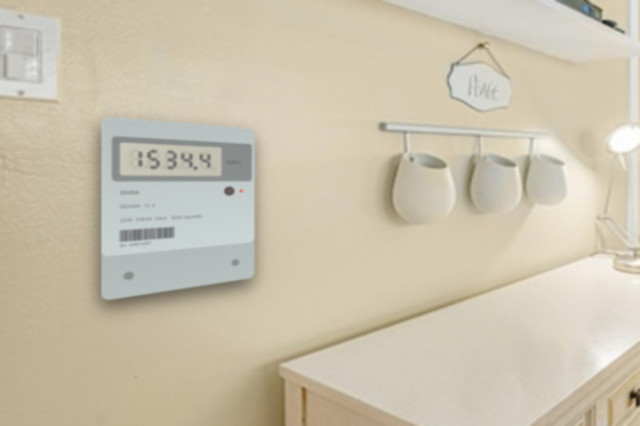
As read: 1534.4,kWh
